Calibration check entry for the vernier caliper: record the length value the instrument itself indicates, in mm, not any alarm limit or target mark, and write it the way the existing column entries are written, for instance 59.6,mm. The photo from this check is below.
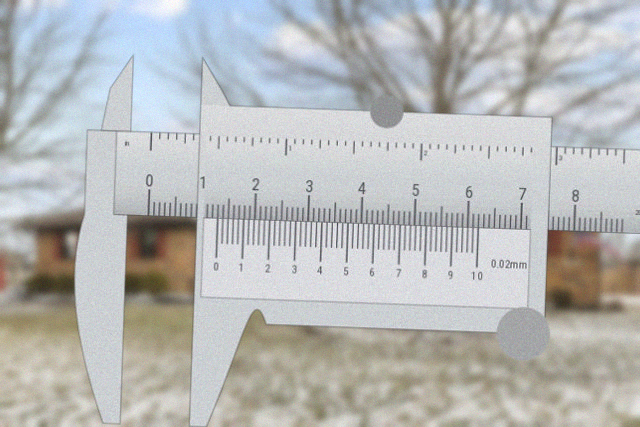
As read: 13.0,mm
